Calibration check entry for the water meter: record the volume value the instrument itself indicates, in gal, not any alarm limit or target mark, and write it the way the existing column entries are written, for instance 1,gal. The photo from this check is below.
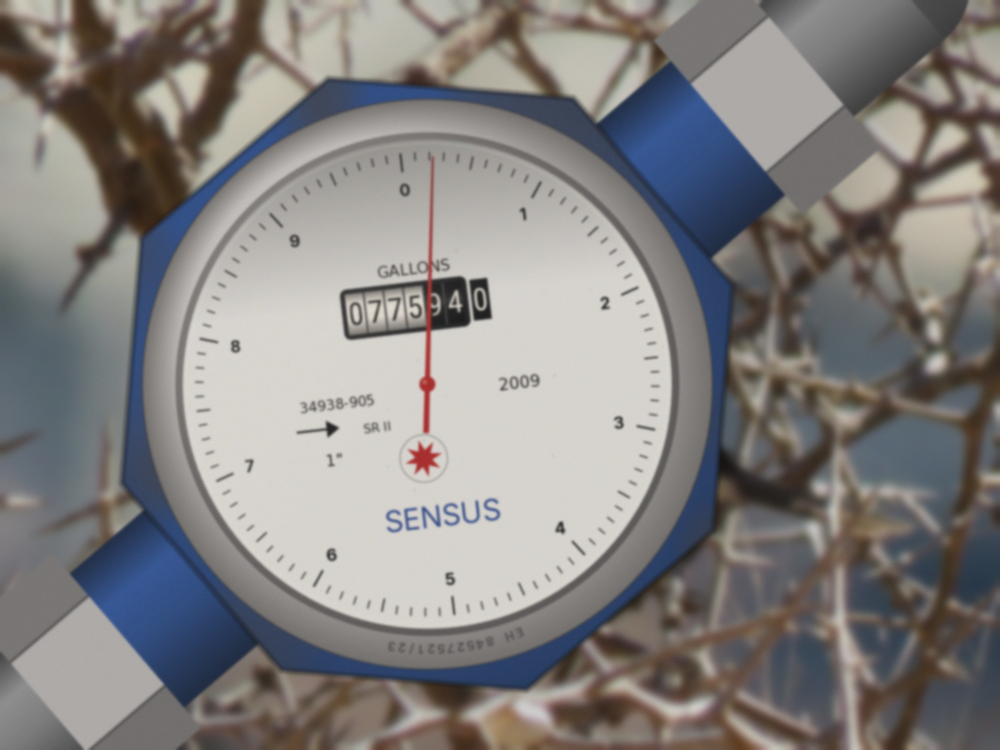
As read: 775940.2,gal
